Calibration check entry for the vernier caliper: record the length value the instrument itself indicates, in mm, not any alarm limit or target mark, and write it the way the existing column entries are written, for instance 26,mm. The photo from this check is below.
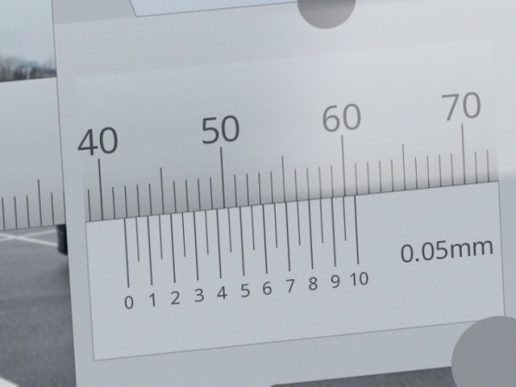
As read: 41.8,mm
